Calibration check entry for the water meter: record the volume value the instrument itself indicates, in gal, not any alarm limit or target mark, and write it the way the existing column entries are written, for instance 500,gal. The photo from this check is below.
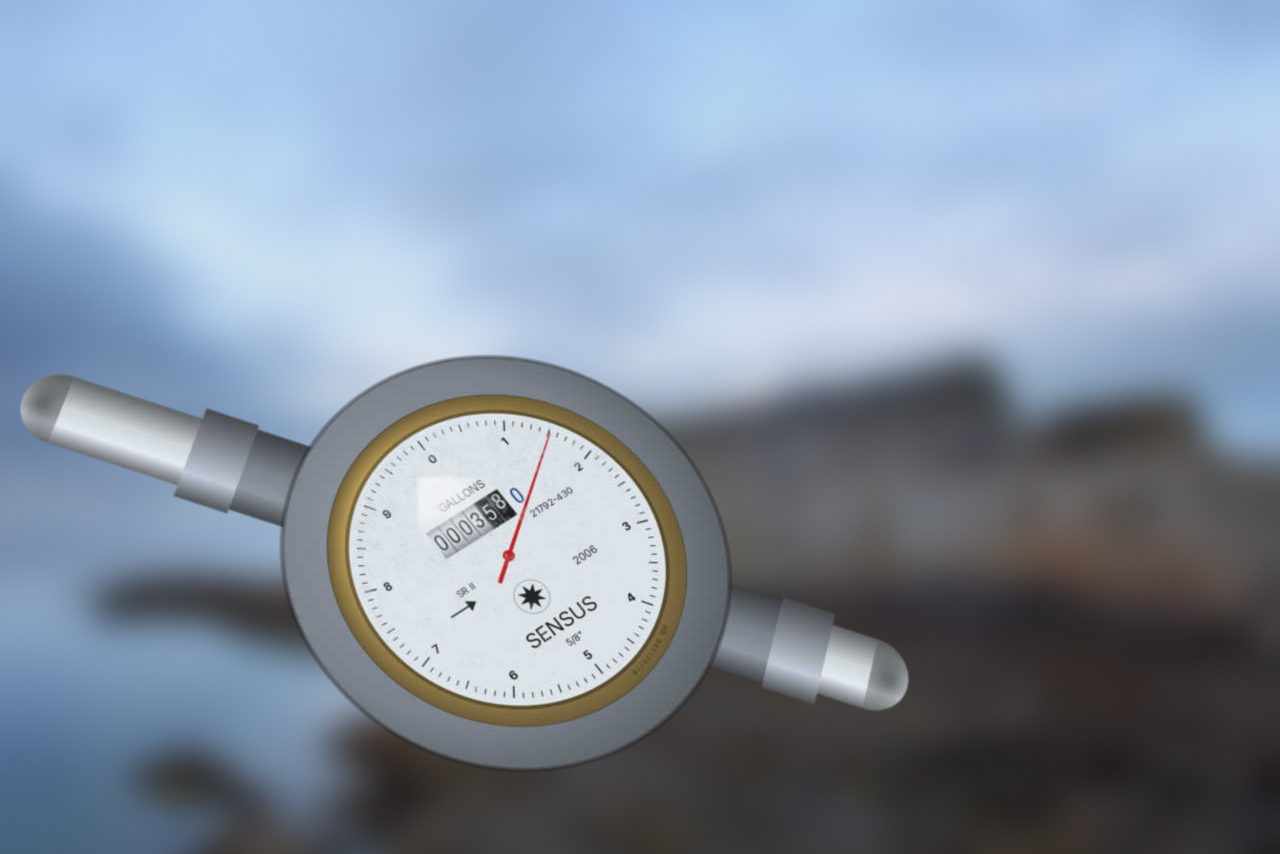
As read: 3581.5,gal
